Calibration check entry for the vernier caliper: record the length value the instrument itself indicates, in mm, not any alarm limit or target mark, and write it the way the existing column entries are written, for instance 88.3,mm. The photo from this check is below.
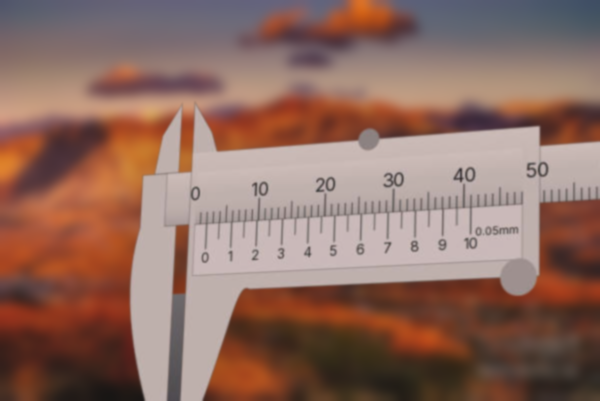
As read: 2.0,mm
